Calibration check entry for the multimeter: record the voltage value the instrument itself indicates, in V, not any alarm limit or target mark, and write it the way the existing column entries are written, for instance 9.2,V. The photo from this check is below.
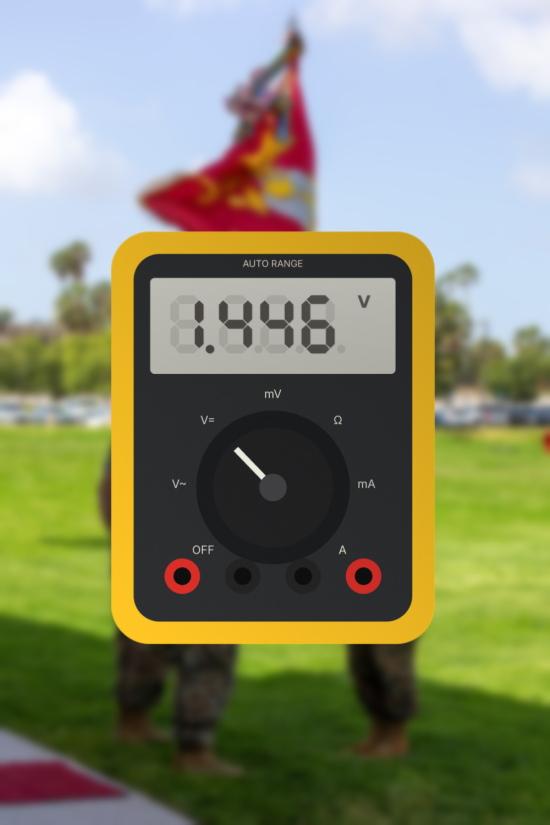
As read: 1.446,V
